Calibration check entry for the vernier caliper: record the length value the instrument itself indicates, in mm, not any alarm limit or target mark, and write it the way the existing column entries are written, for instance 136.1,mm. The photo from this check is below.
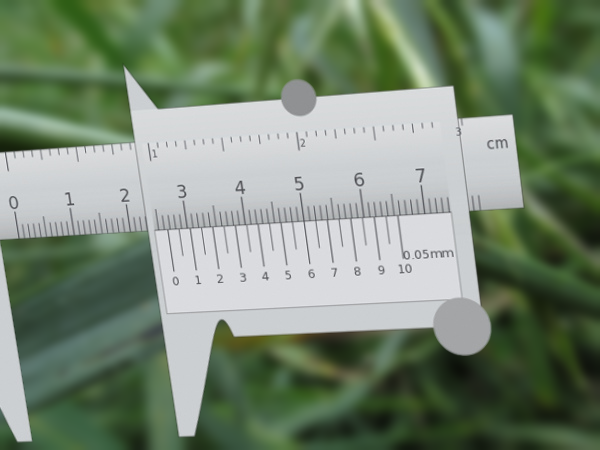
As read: 26.6,mm
